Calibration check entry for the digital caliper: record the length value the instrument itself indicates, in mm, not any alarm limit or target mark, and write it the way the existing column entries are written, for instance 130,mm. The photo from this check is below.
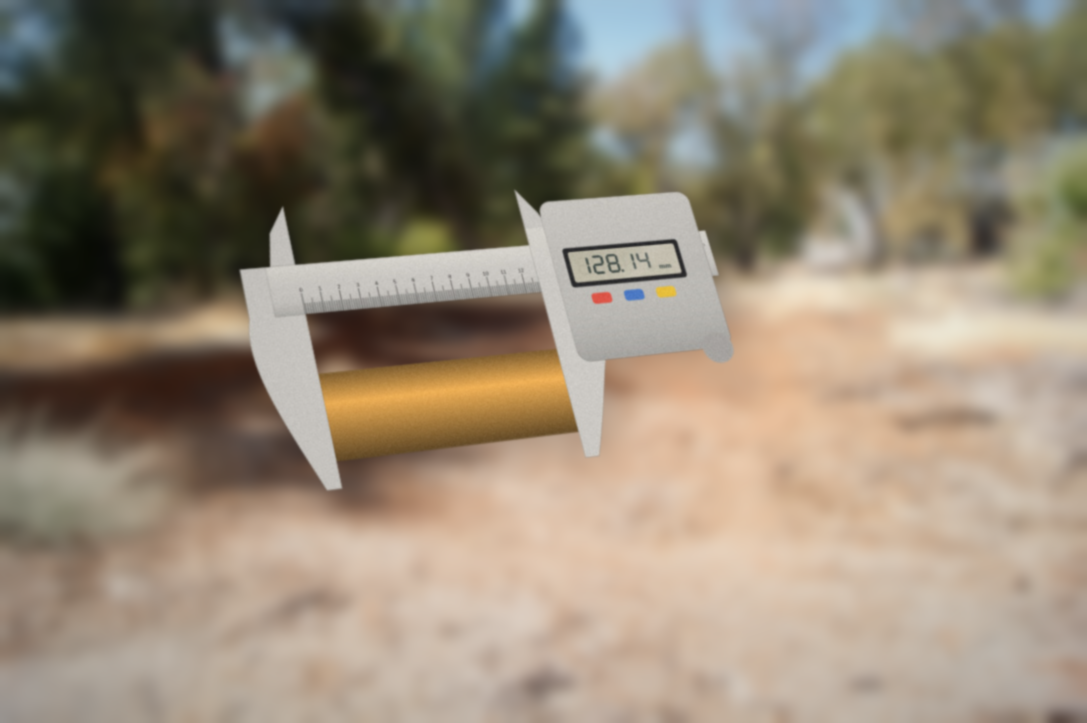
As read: 128.14,mm
